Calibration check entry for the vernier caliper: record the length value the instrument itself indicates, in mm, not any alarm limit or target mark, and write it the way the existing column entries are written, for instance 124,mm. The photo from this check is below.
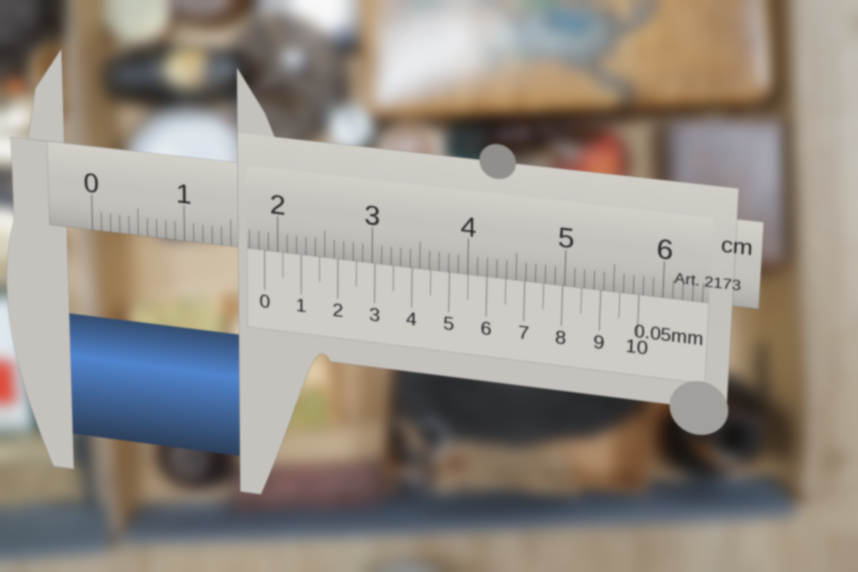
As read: 18.6,mm
